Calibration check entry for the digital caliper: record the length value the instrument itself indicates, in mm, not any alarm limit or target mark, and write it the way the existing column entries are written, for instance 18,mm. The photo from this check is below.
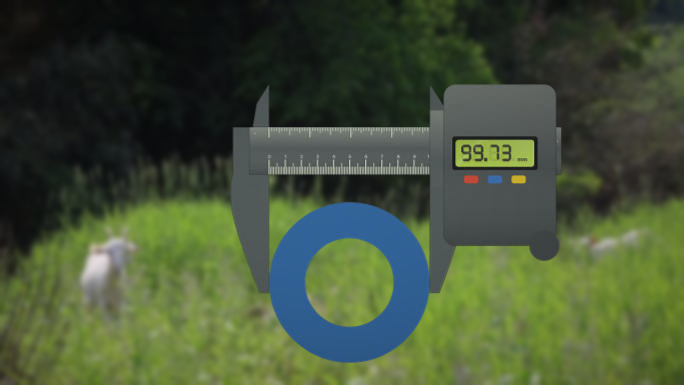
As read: 99.73,mm
